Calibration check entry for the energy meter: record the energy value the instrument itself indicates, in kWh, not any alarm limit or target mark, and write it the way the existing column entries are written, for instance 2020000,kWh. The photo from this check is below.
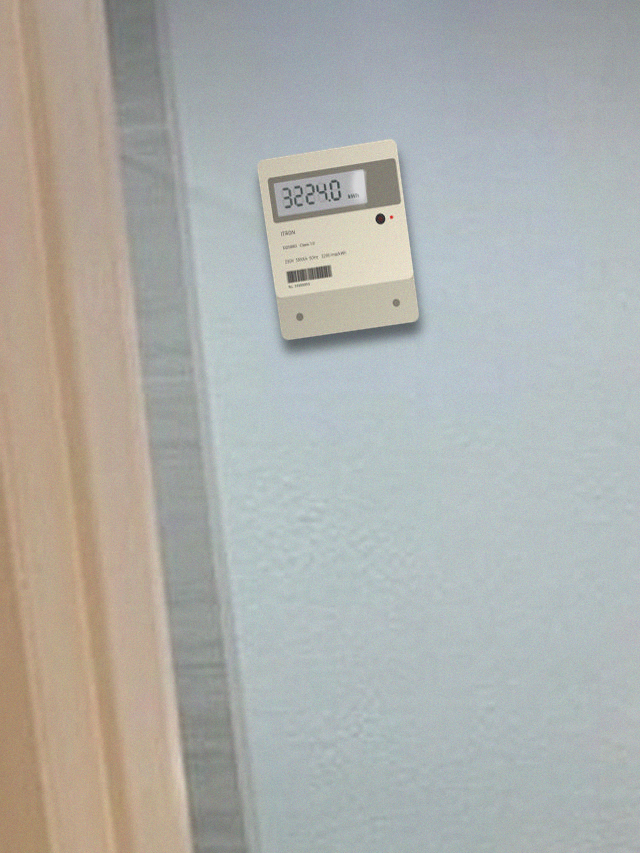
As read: 3224.0,kWh
